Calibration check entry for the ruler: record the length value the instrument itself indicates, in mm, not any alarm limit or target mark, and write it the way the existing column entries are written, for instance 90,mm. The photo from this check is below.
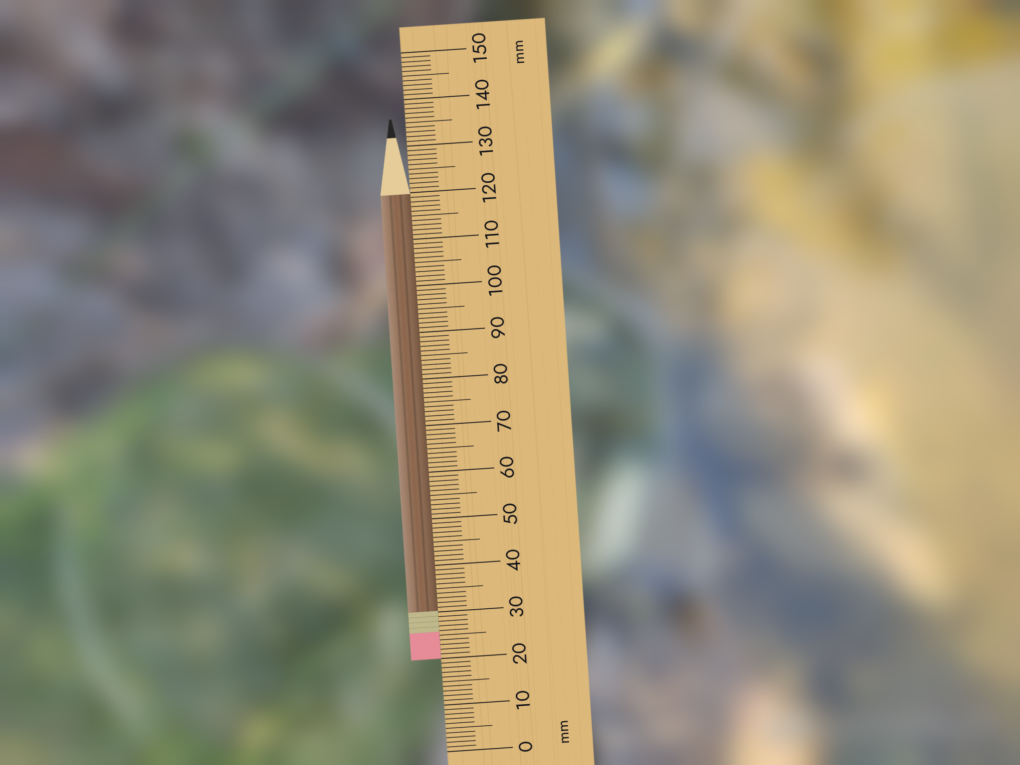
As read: 116,mm
